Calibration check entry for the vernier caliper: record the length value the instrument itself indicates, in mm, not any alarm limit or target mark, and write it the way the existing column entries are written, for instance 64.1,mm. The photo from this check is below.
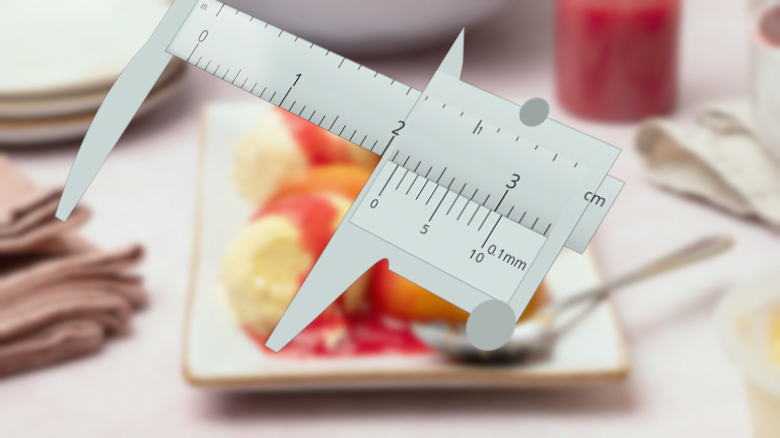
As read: 21.6,mm
